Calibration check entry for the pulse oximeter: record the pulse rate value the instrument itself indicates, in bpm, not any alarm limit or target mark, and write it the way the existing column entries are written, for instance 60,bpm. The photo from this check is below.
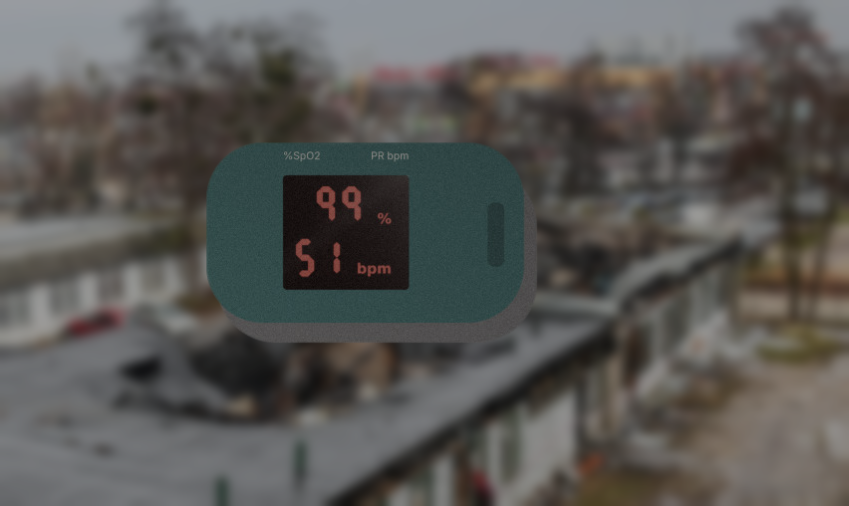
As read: 51,bpm
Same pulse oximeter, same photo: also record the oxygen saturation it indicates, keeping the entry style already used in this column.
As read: 99,%
